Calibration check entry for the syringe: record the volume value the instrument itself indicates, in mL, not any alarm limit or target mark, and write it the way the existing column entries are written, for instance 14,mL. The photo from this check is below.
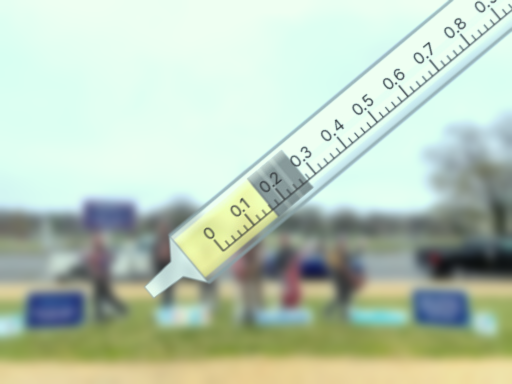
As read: 0.16,mL
